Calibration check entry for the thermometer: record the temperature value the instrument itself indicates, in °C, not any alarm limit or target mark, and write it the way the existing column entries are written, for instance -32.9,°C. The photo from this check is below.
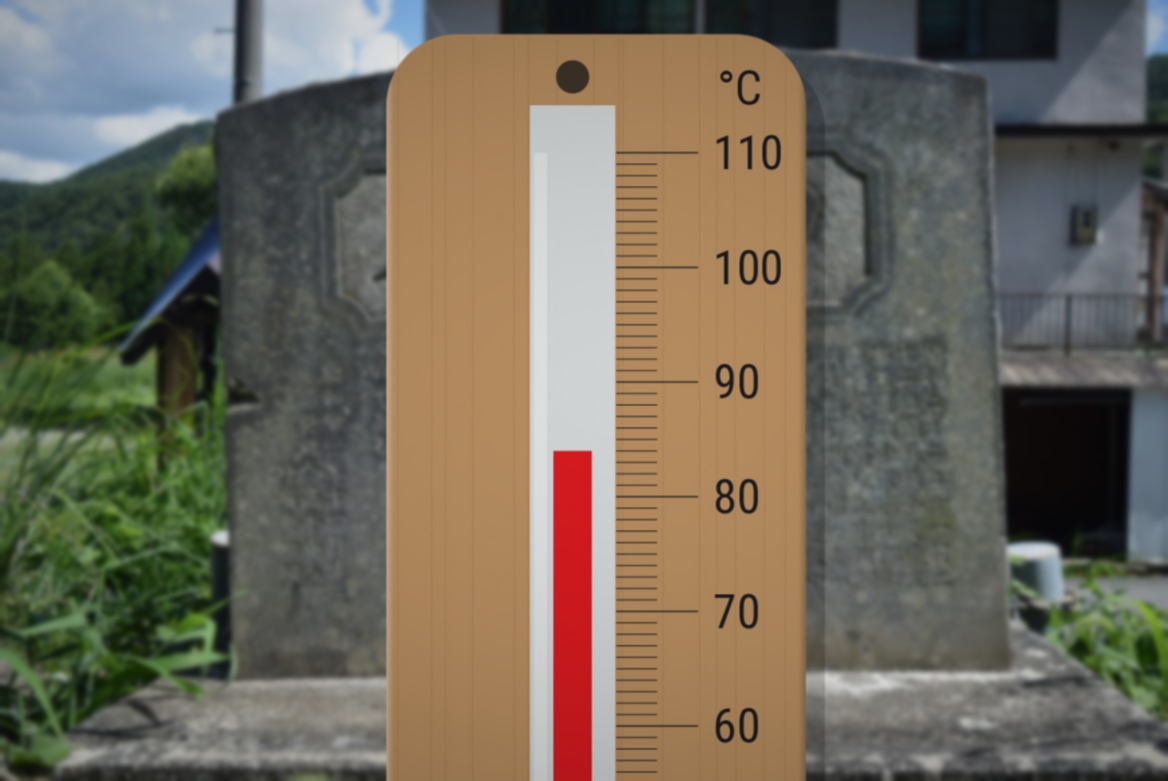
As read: 84,°C
